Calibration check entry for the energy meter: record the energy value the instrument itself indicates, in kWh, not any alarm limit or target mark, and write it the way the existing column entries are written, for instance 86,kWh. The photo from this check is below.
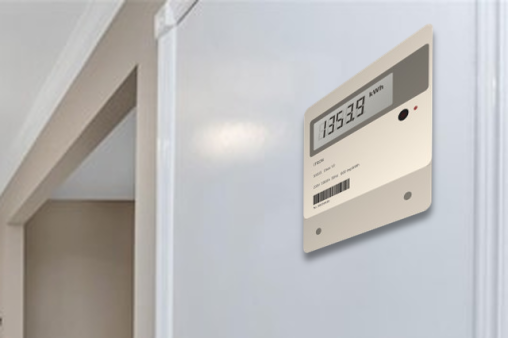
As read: 1353.9,kWh
